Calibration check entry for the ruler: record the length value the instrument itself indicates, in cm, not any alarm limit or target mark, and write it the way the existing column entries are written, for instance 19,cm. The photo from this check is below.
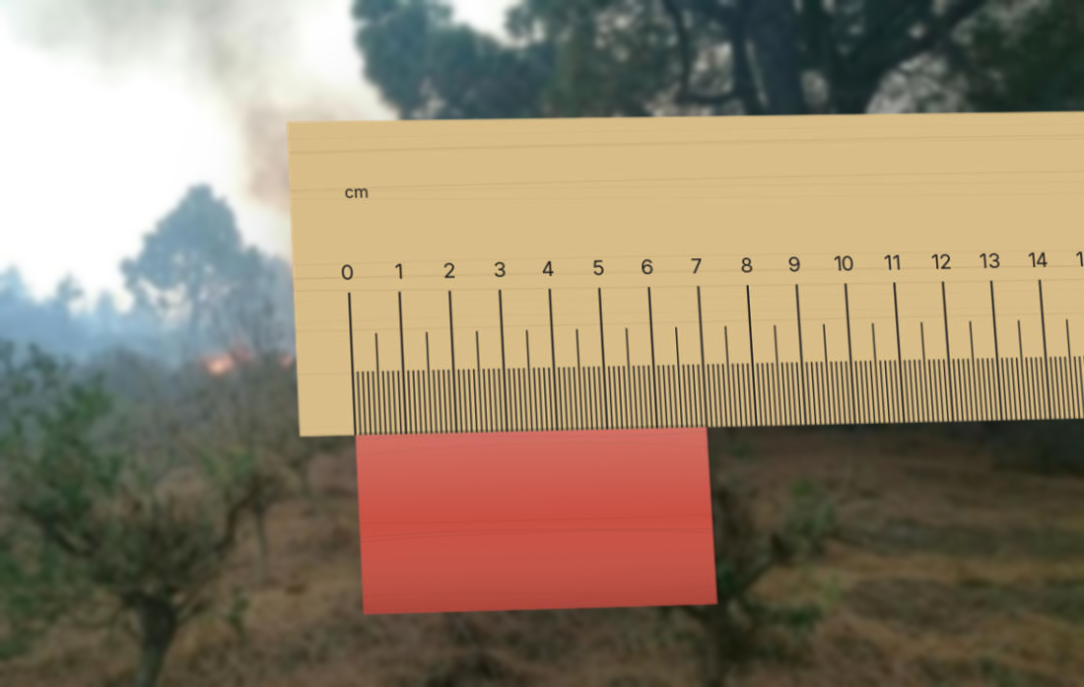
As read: 7,cm
